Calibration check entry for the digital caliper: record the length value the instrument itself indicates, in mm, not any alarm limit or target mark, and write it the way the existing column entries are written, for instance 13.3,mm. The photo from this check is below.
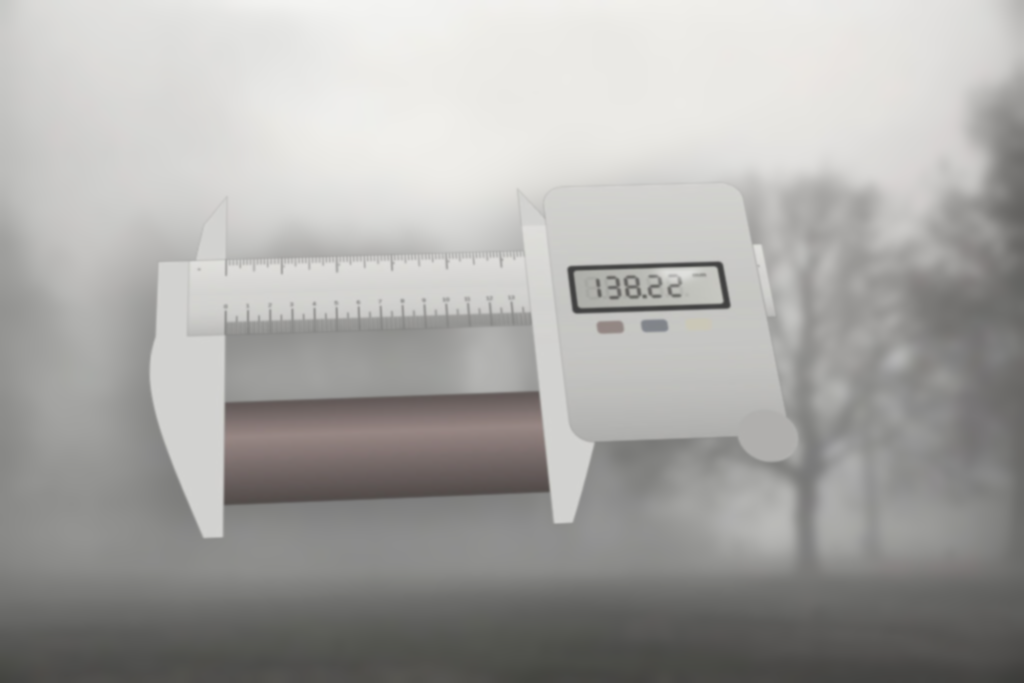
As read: 138.22,mm
